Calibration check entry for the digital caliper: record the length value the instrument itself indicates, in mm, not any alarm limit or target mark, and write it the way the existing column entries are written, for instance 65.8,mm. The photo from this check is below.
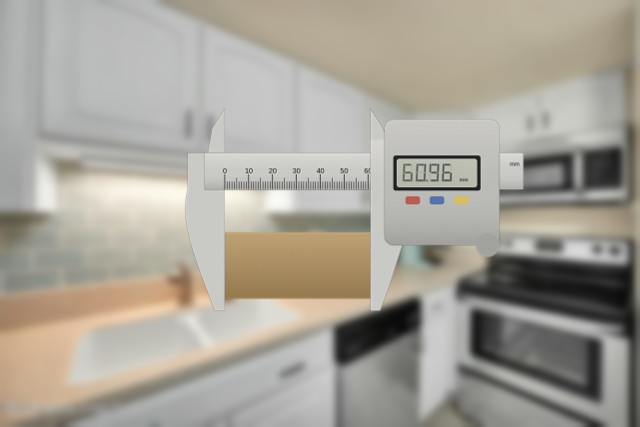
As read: 60.96,mm
